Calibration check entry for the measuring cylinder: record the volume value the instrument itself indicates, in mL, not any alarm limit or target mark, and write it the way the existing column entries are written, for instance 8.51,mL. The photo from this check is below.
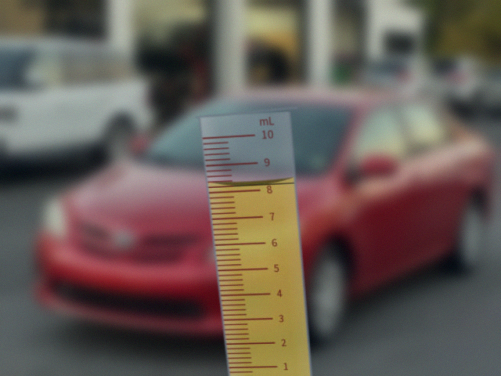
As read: 8.2,mL
